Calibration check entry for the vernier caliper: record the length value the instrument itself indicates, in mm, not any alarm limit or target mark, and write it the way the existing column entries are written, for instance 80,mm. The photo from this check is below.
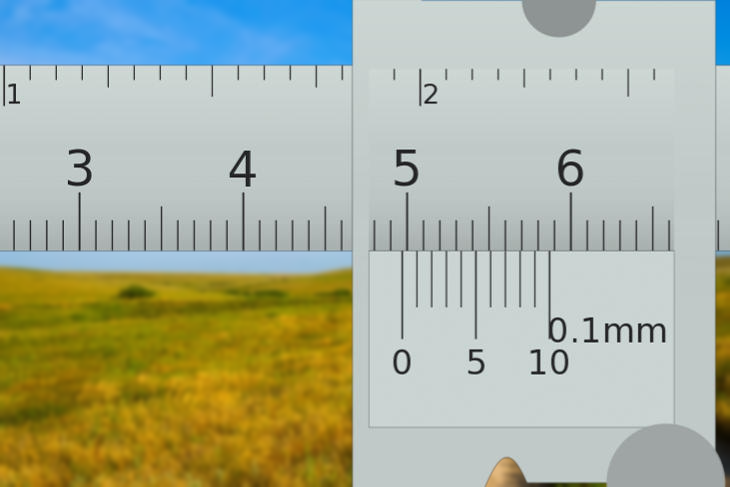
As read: 49.7,mm
